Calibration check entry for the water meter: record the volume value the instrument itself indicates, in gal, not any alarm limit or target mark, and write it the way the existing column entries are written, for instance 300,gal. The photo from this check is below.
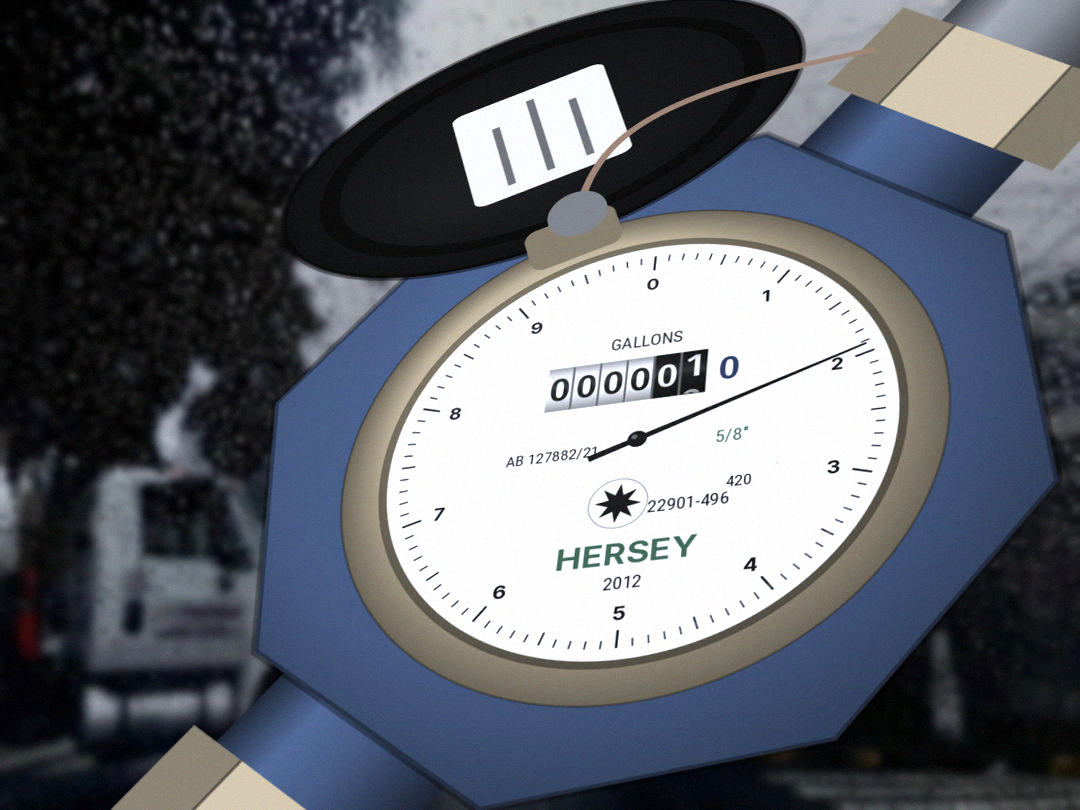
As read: 11.9,gal
